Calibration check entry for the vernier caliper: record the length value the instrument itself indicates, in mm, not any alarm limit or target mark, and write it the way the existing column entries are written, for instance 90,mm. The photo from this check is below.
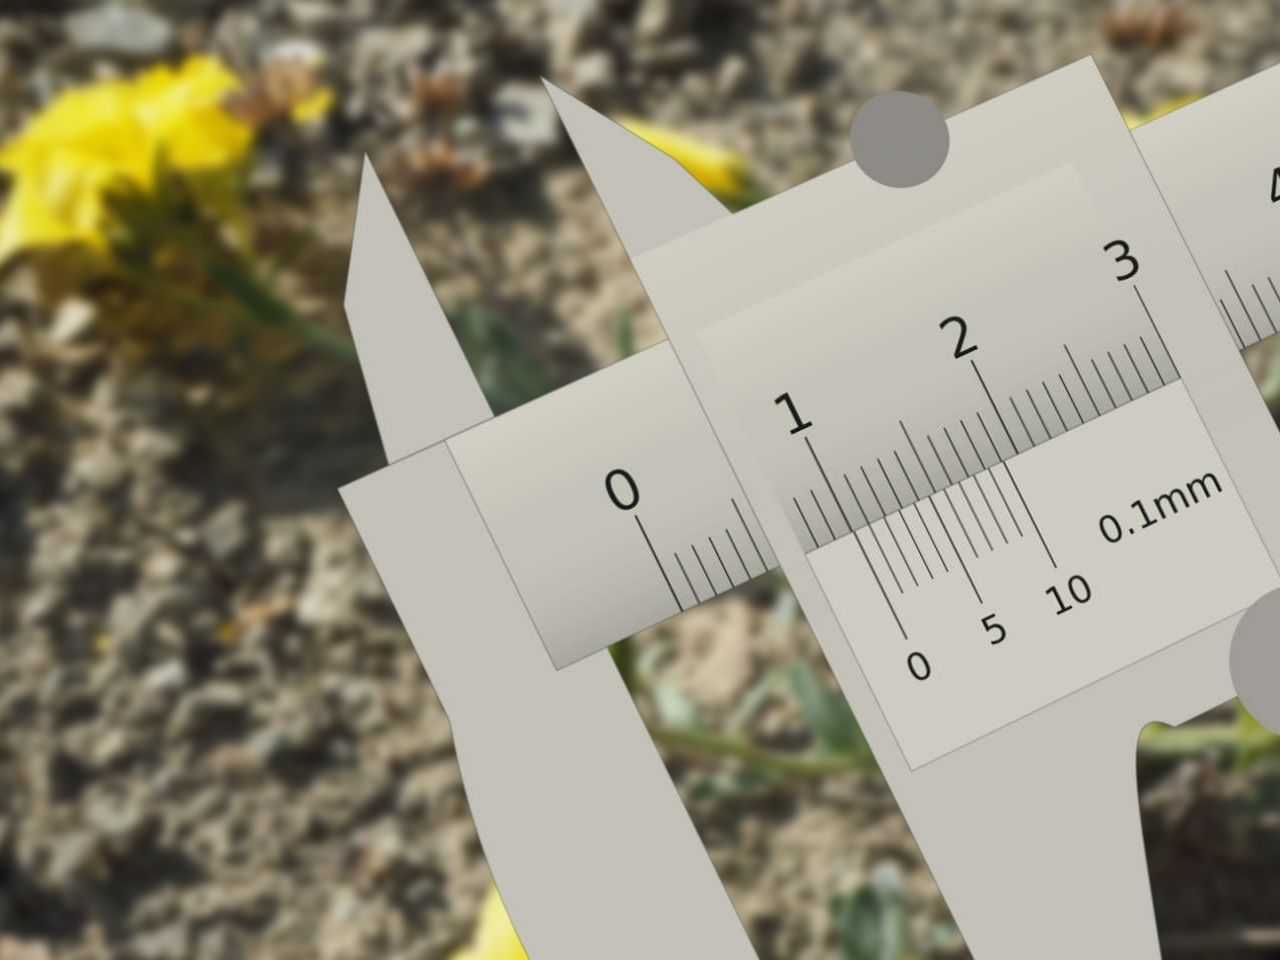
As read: 10.1,mm
